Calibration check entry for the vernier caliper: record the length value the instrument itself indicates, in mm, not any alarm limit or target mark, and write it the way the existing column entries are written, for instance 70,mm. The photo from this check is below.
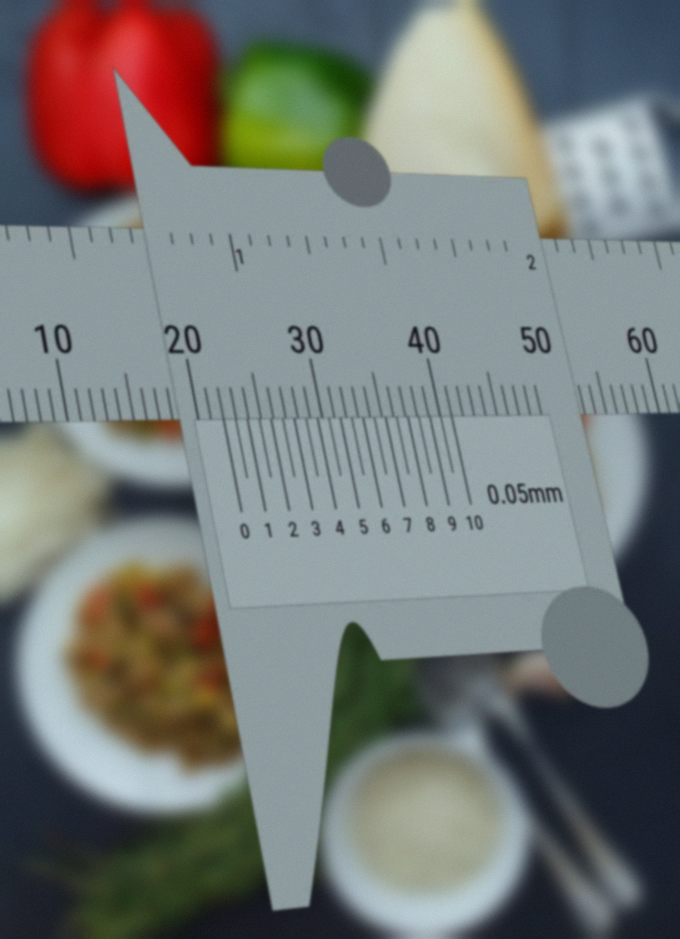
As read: 22.0,mm
